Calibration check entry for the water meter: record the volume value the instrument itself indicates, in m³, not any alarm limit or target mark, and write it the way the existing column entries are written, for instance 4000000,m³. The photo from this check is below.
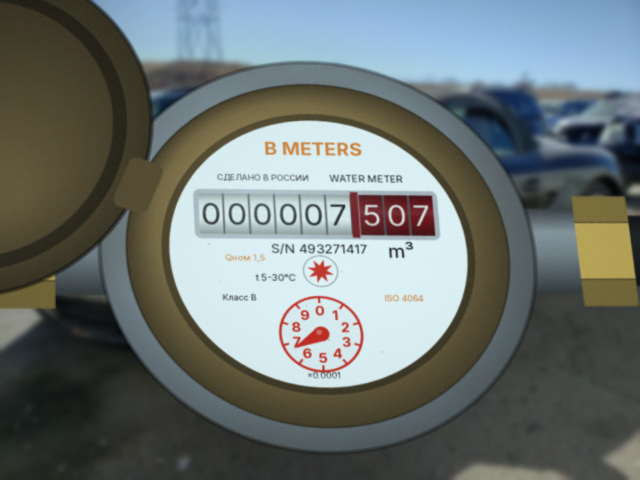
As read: 7.5076,m³
